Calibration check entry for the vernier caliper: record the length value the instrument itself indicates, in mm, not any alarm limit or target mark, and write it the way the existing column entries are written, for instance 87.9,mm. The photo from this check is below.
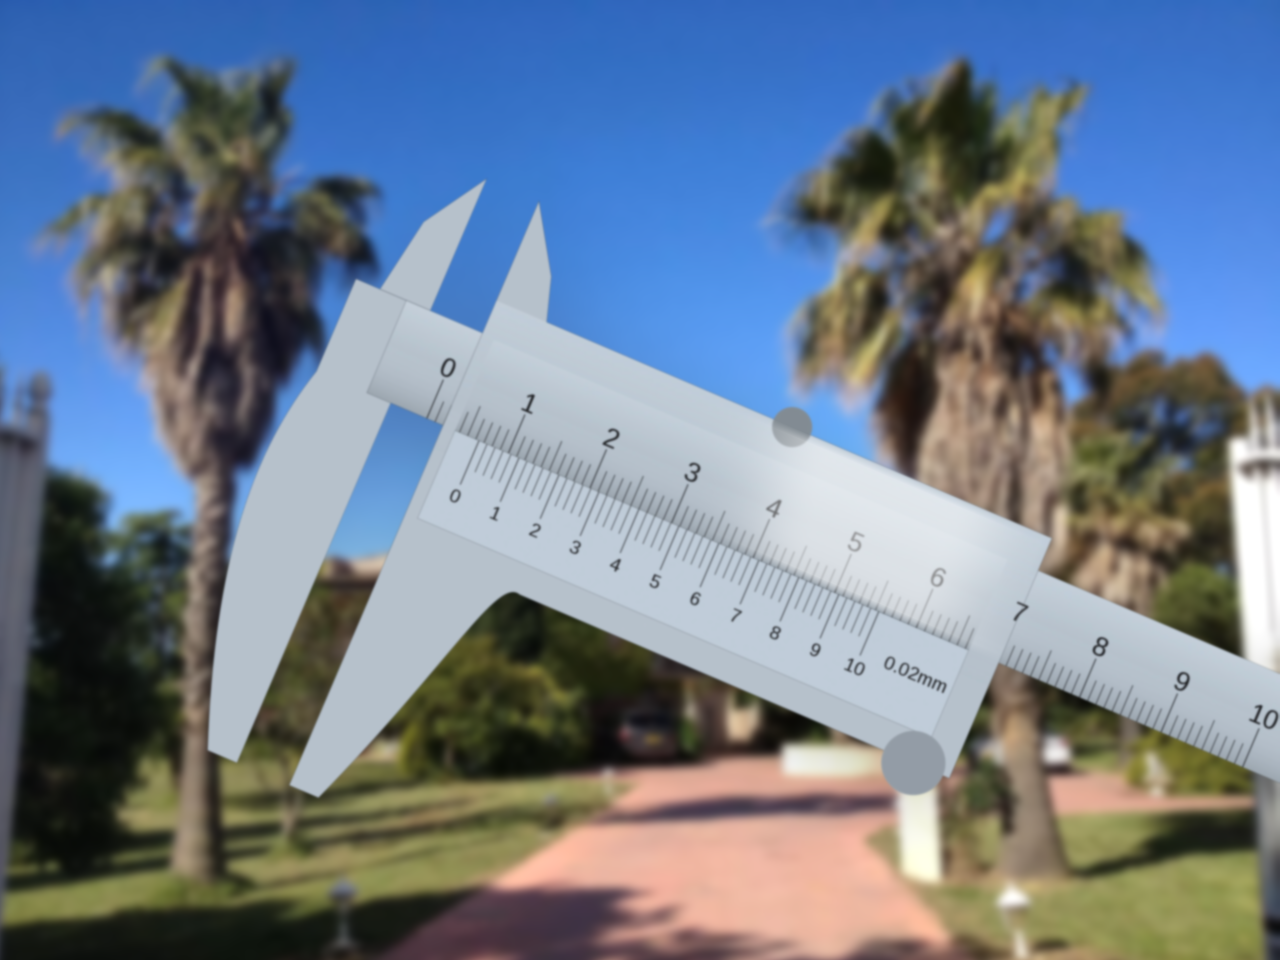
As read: 6.4,mm
